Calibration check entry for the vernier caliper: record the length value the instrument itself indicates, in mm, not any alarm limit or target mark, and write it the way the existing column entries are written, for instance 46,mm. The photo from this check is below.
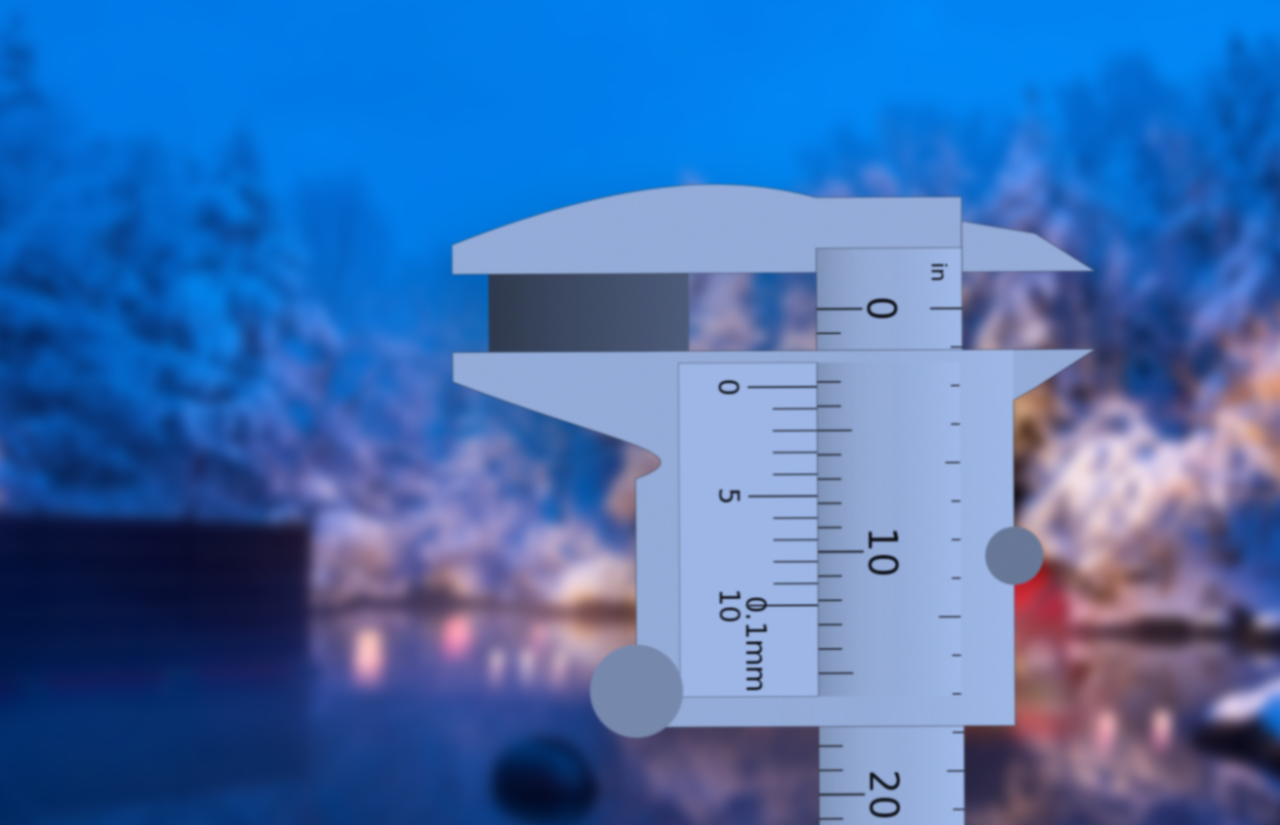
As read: 3.2,mm
